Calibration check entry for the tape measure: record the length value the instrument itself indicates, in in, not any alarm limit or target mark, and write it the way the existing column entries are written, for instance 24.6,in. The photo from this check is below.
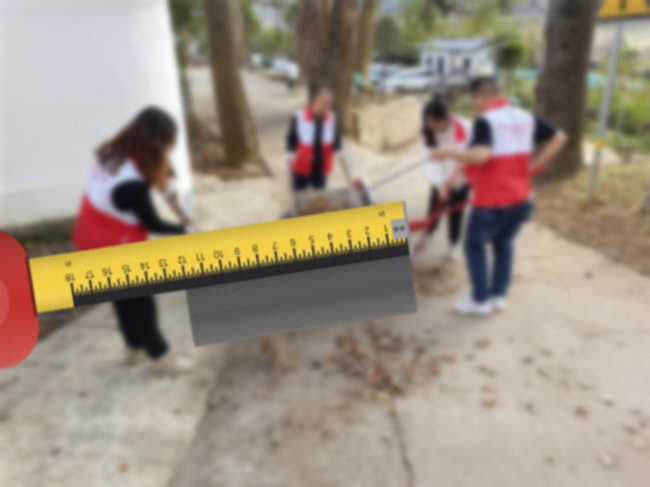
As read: 12,in
